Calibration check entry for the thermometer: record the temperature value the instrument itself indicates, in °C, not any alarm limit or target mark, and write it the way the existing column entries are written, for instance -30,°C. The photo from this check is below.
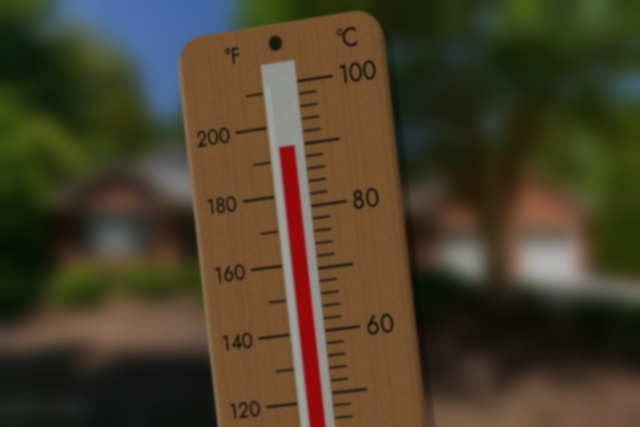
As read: 90,°C
